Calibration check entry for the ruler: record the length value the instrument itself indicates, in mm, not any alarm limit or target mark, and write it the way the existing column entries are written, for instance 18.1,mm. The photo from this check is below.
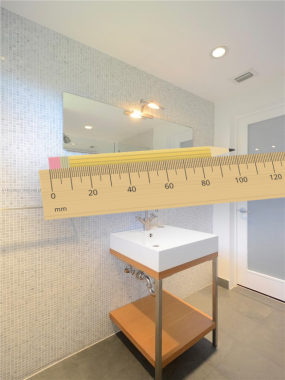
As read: 100,mm
